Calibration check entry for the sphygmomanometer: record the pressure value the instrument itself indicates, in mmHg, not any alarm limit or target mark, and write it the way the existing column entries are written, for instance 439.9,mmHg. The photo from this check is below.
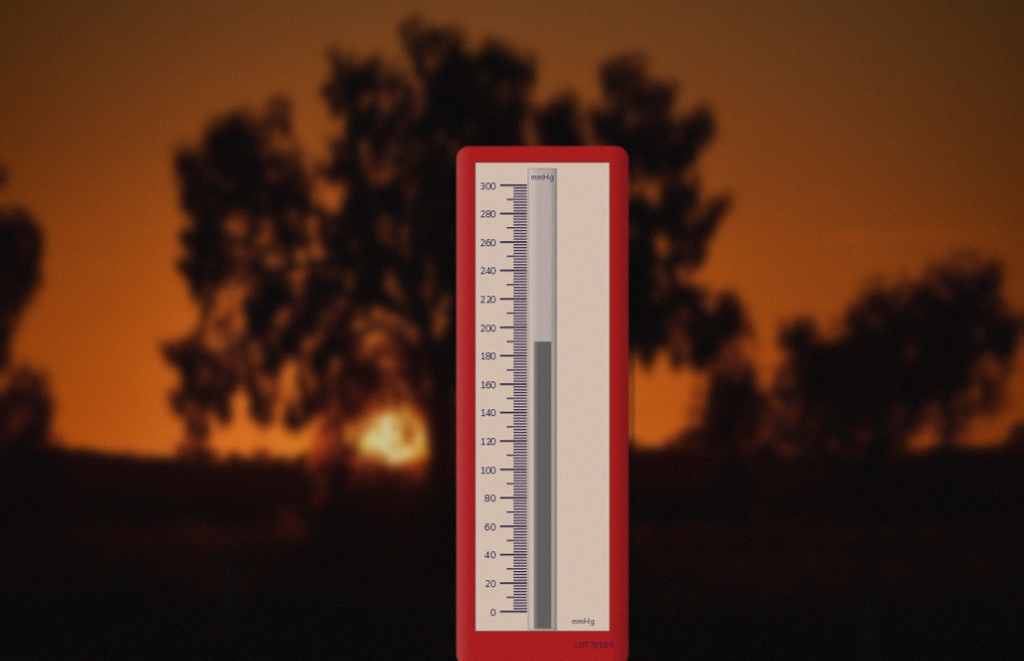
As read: 190,mmHg
